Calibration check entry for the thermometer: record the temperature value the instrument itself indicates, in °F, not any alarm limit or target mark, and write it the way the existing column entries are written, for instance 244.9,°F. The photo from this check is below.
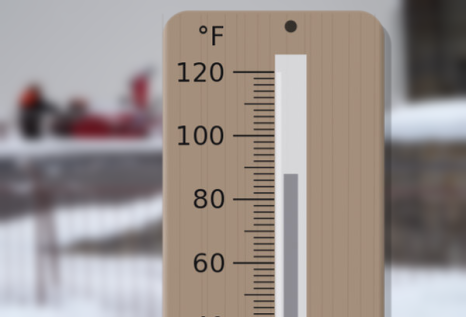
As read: 88,°F
